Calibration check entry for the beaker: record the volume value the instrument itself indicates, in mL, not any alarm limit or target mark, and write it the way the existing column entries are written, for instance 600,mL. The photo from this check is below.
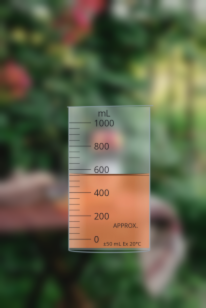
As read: 550,mL
